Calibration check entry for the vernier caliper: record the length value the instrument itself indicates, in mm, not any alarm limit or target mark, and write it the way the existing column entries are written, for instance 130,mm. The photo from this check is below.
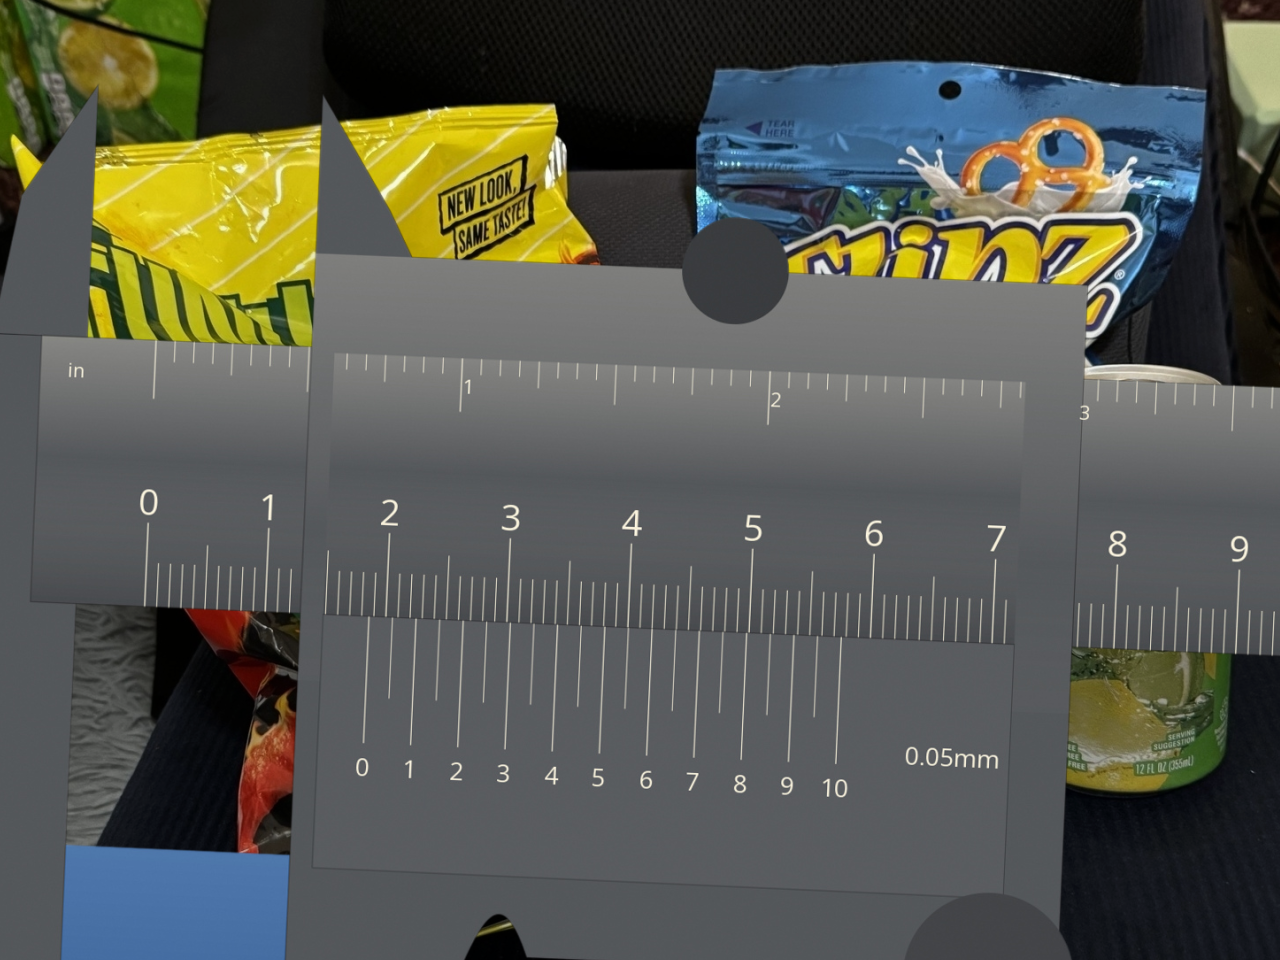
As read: 18.6,mm
